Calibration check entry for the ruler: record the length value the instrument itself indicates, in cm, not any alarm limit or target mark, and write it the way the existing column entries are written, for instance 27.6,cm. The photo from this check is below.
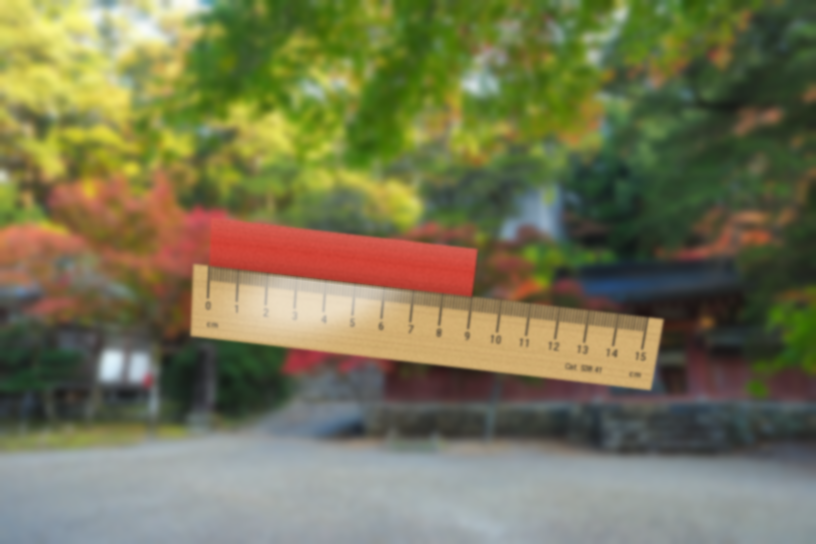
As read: 9,cm
